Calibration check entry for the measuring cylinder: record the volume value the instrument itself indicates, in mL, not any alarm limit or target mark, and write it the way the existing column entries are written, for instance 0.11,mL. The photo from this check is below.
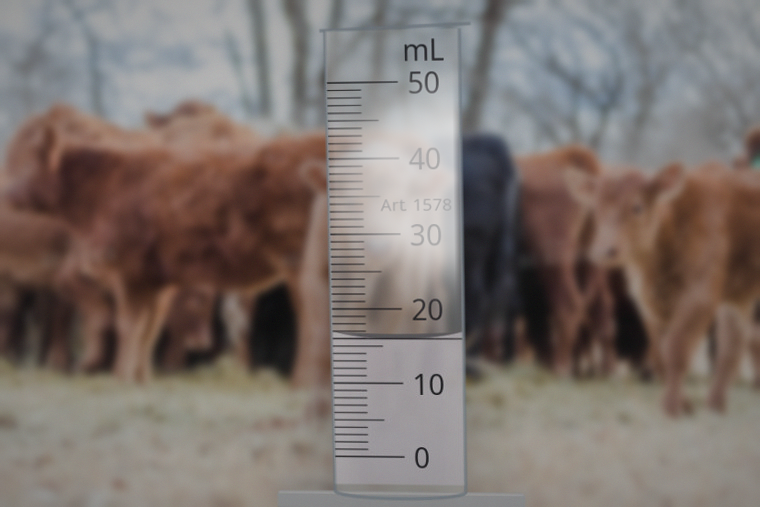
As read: 16,mL
